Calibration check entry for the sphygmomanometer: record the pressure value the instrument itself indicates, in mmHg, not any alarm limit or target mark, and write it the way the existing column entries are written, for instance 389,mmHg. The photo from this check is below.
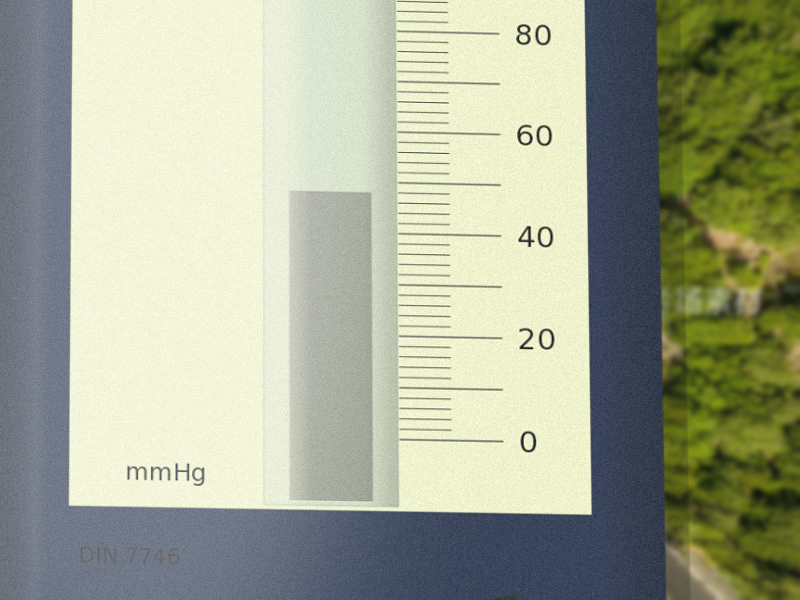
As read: 48,mmHg
